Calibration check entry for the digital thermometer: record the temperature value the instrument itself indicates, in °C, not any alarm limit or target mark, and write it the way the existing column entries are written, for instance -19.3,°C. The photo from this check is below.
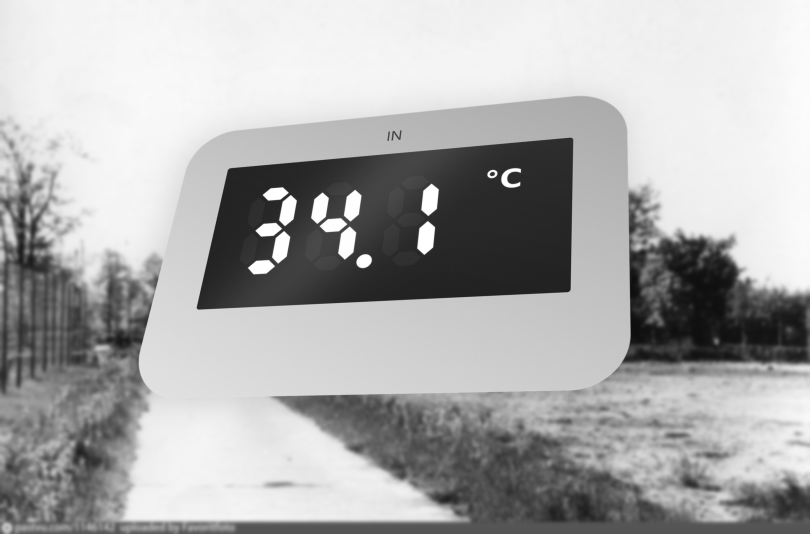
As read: 34.1,°C
